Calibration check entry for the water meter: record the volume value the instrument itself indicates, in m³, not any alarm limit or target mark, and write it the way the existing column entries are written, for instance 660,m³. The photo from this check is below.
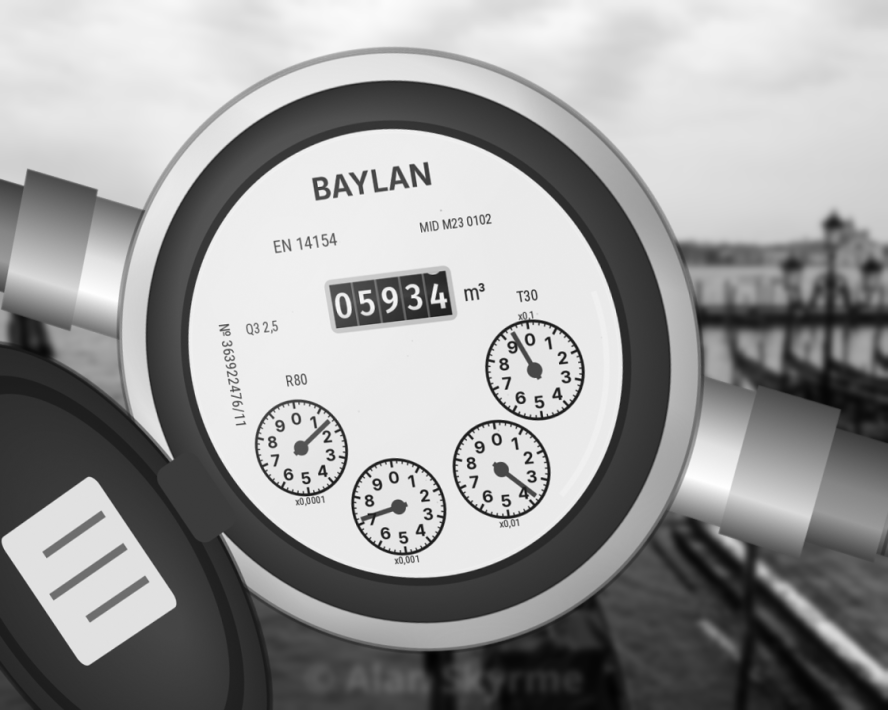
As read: 5933.9371,m³
